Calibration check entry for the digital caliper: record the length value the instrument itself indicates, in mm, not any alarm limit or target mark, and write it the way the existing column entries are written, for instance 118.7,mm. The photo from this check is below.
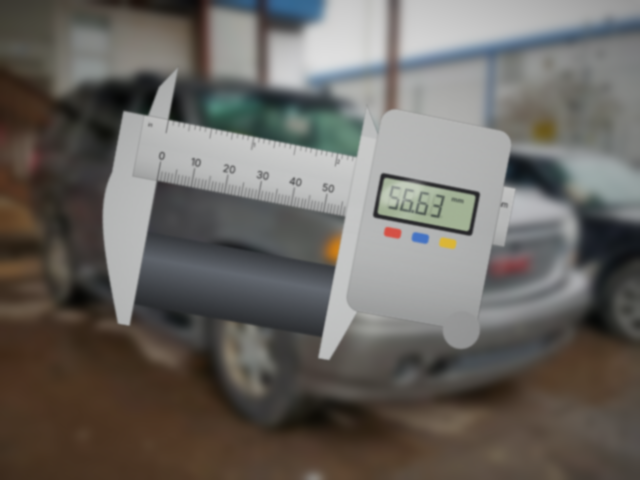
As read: 56.63,mm
